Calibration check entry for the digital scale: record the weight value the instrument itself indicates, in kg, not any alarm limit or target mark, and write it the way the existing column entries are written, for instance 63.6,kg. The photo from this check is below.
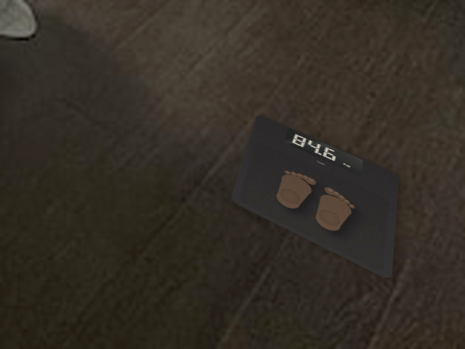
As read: 84.6,kg
